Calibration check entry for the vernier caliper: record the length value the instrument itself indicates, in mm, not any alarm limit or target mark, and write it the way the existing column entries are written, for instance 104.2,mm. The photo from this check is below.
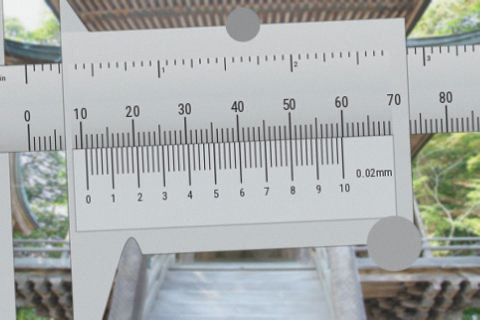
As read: 10.8,mm
